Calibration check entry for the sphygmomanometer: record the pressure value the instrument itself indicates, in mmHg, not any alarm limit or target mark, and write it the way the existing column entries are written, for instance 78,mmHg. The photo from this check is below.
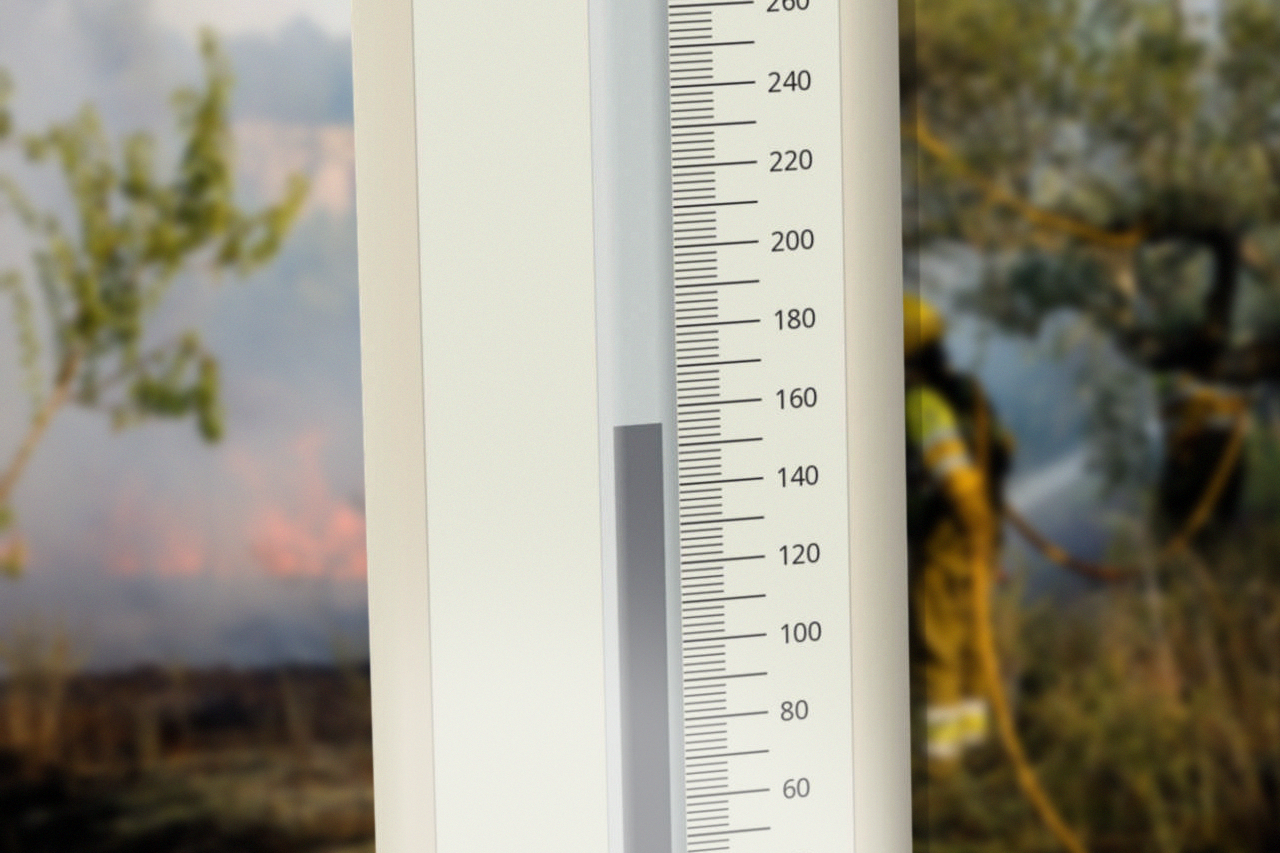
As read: 156,mmHg
